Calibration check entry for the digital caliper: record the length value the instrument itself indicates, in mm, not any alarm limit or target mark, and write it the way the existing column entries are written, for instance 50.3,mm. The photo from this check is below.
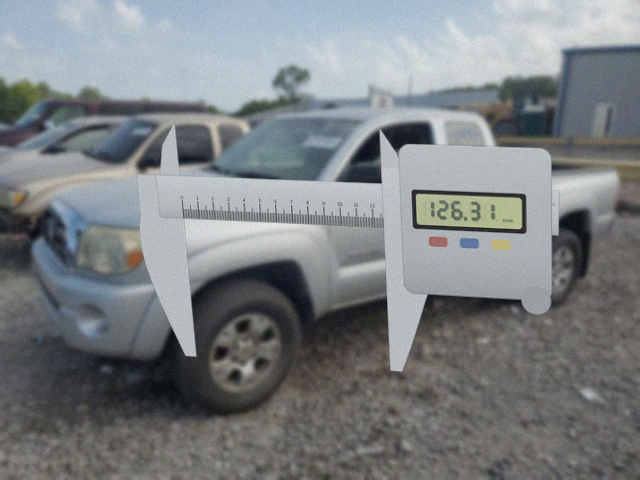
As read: 126.31,mm
